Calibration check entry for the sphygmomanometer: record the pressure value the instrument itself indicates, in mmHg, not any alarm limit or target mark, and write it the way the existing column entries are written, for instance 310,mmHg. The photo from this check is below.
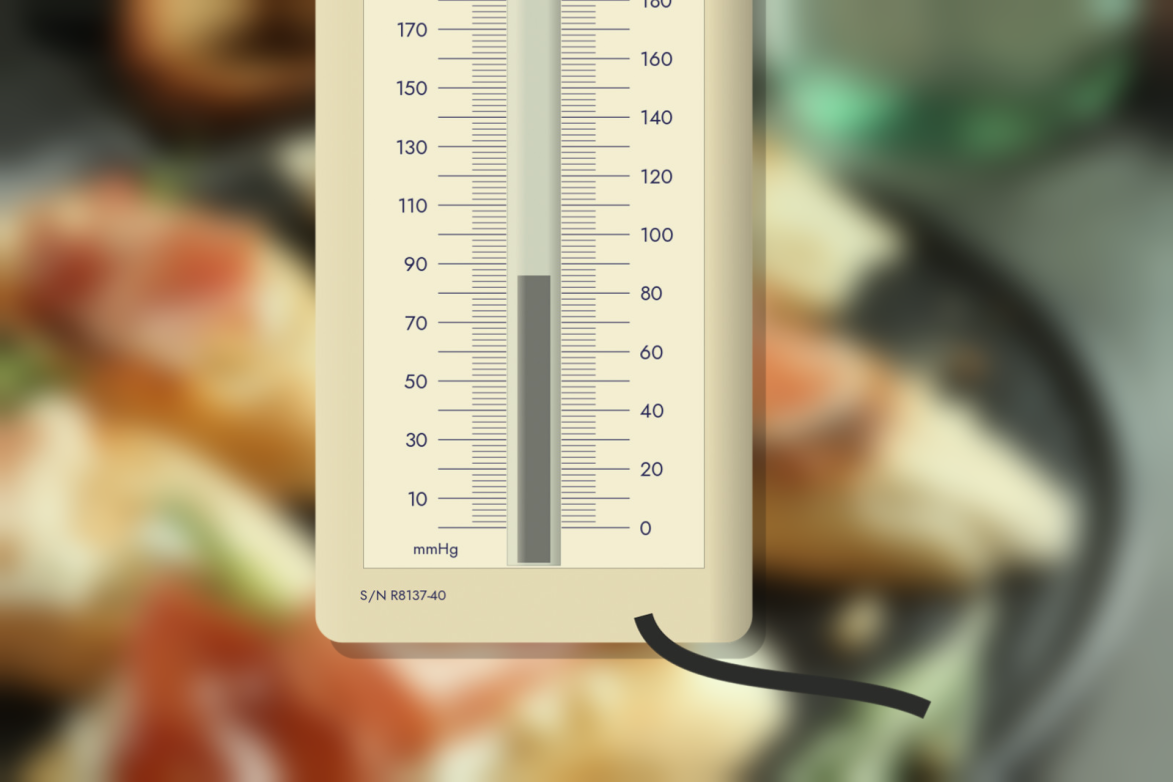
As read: 86,mmHg
